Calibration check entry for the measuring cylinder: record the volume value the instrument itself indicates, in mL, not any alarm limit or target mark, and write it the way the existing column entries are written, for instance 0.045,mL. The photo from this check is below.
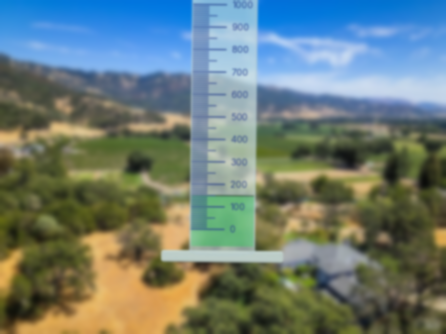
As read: 150,mL
